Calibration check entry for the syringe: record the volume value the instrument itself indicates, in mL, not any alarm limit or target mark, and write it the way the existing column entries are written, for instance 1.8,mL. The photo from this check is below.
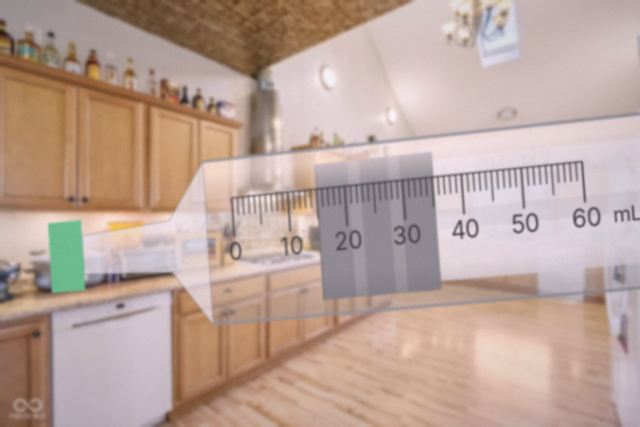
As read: 15,mL
